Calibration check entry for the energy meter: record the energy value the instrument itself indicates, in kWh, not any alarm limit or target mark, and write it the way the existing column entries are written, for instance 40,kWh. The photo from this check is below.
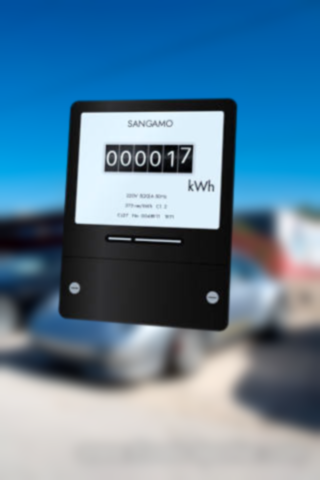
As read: 17,kWh
